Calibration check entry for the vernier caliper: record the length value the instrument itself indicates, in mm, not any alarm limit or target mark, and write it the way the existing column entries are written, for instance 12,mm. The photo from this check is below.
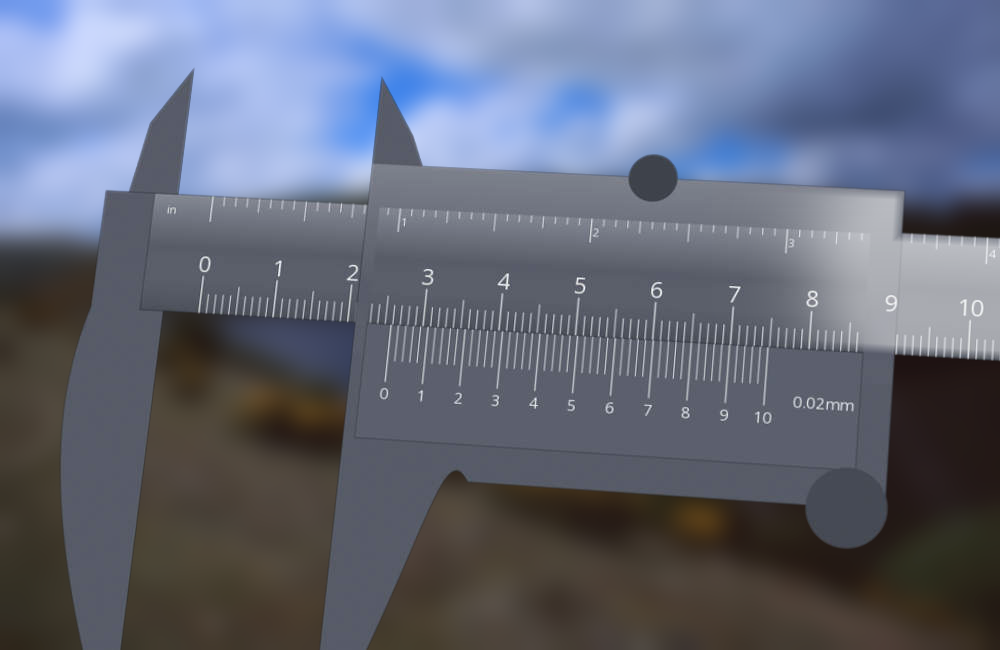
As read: 25.8,mm
